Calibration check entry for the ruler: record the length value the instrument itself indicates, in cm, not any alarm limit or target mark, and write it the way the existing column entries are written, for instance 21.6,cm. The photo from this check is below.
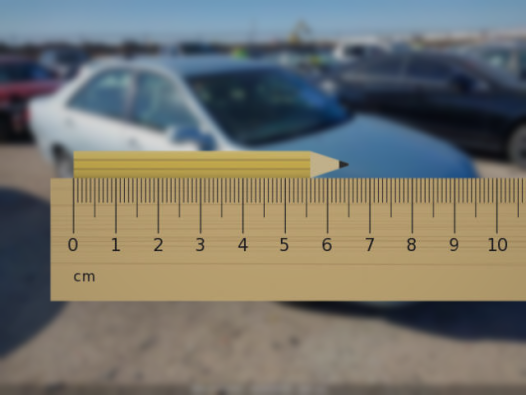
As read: 6.5,cm
